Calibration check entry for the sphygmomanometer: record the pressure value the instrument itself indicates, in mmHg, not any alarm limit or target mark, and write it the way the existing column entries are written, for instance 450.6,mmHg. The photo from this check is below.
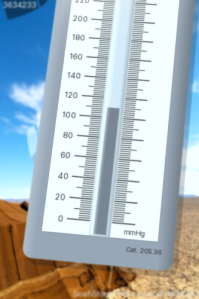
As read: 110,mmHg
